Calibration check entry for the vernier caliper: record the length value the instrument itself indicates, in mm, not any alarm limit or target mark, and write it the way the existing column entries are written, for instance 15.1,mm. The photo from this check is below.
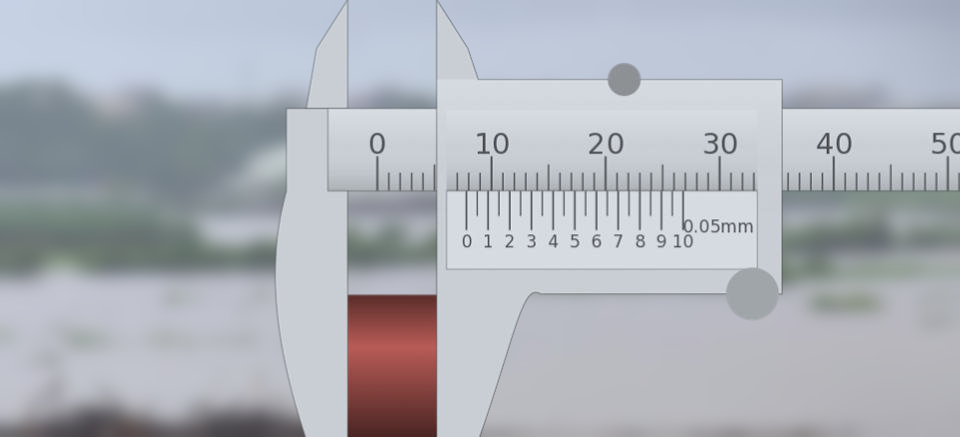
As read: 7.8,mm
